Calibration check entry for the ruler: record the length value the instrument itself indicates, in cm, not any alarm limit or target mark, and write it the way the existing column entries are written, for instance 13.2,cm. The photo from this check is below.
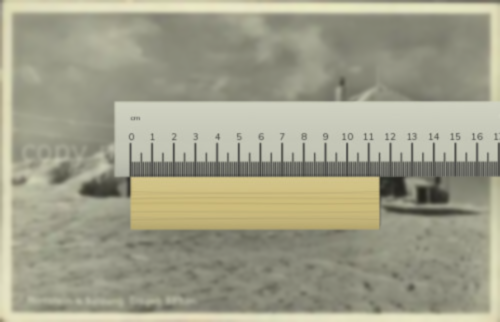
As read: 11.5,cm
